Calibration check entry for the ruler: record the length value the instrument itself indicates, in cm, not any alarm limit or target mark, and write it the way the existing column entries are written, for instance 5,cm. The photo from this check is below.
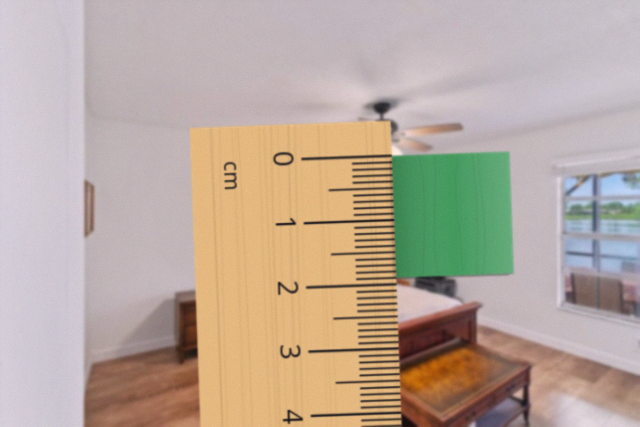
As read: 1.9,cm
